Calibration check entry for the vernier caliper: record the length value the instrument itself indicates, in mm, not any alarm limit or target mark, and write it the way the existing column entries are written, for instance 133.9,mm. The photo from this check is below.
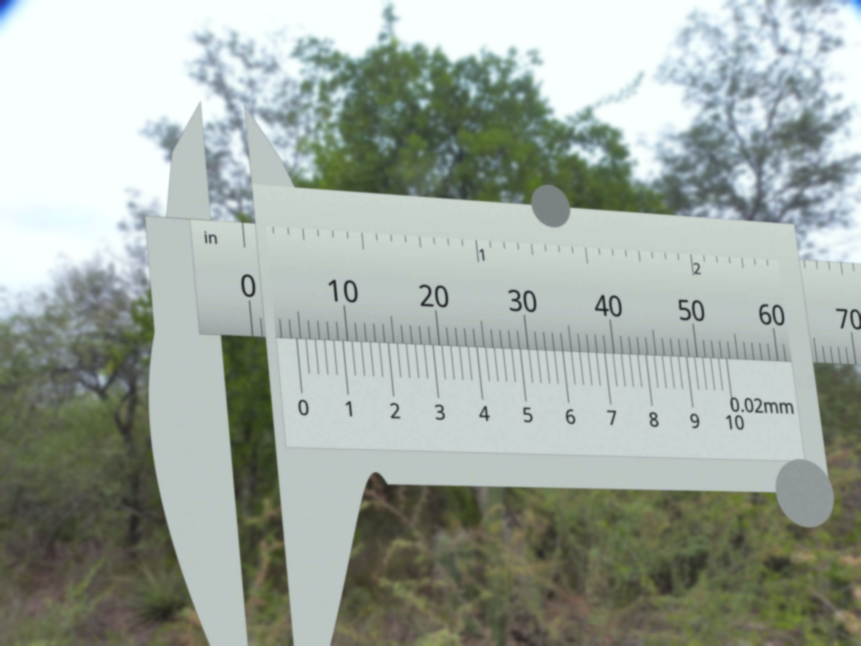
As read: 4.6,mm
